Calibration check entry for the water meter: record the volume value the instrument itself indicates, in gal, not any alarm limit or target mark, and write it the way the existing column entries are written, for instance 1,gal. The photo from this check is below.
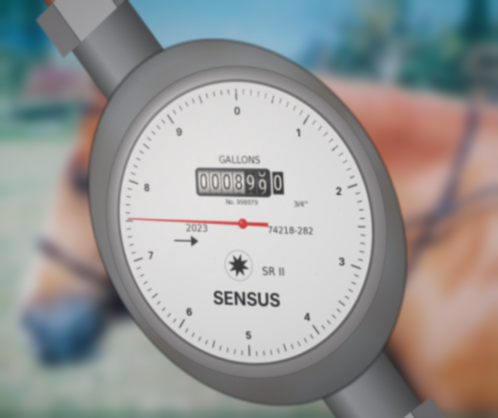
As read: 8987.5,gal
